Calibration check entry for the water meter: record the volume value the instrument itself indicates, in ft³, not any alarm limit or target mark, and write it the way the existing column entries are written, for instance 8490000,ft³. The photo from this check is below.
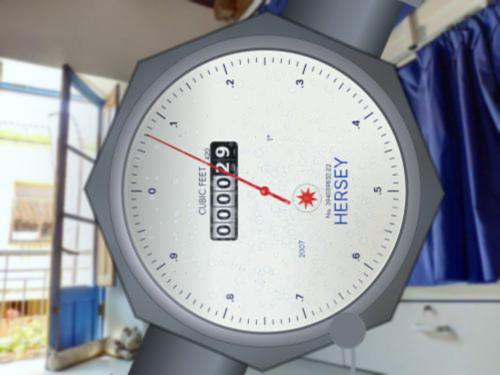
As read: 29.07,ft³
